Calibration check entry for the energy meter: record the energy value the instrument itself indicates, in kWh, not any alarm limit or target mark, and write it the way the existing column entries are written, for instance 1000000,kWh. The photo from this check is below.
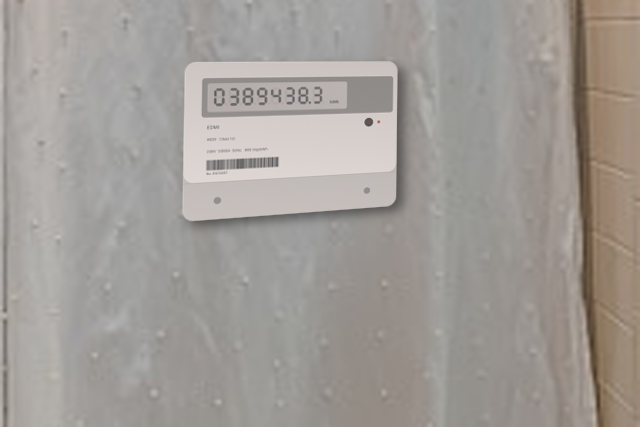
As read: 389438.3,kWh
